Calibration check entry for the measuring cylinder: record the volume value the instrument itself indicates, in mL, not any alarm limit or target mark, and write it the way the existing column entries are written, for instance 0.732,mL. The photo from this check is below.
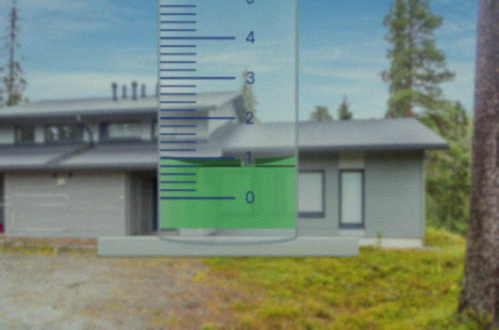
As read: 0.8,mL
